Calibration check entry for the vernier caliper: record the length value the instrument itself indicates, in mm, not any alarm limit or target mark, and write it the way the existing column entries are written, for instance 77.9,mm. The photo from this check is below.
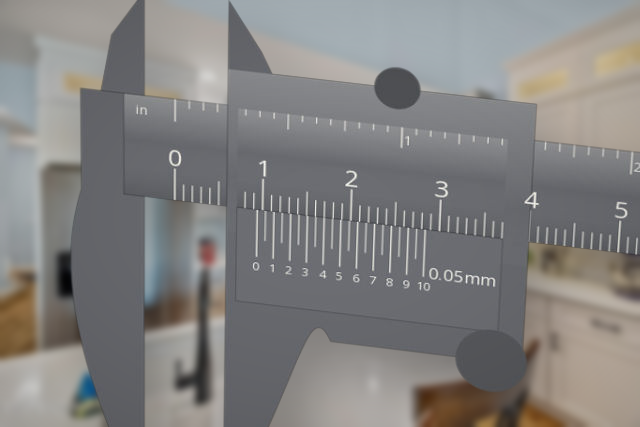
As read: 9.4,mm
